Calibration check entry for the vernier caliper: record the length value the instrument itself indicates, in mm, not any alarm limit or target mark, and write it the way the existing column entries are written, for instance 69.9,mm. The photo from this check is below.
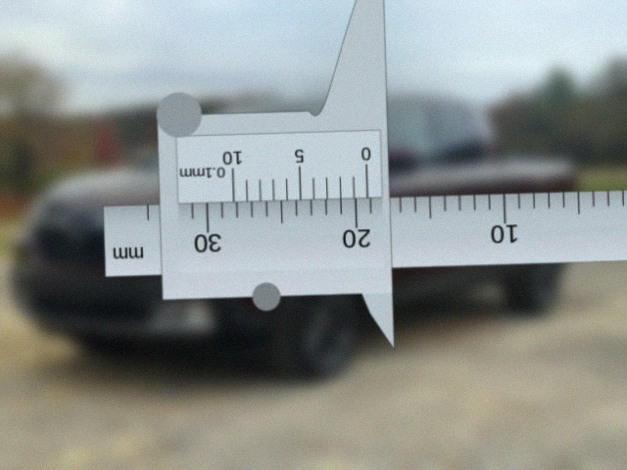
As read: 19.2,mm
